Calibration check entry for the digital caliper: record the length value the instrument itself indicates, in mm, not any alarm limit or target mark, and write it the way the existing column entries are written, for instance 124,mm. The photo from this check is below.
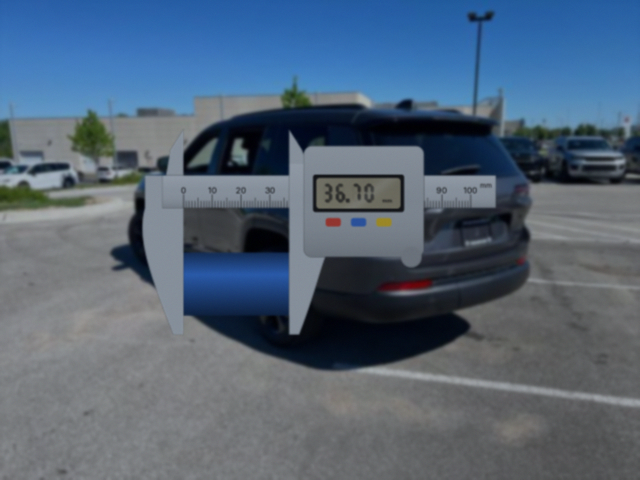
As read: 36.70,mm
